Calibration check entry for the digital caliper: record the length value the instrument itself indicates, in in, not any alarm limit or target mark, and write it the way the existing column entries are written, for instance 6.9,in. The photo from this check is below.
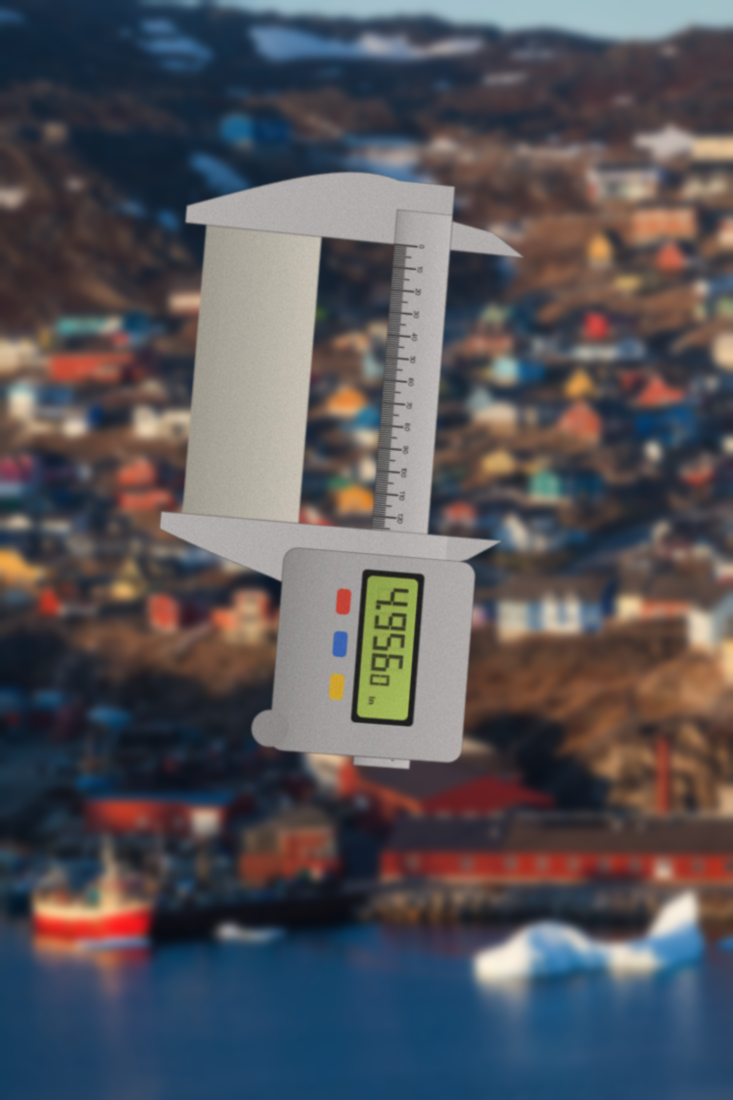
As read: 4.9560,in
